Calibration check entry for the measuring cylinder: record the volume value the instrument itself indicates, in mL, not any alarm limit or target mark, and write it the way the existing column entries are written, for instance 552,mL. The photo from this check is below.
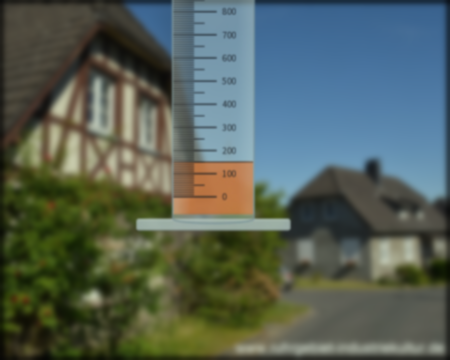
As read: 150,mL
